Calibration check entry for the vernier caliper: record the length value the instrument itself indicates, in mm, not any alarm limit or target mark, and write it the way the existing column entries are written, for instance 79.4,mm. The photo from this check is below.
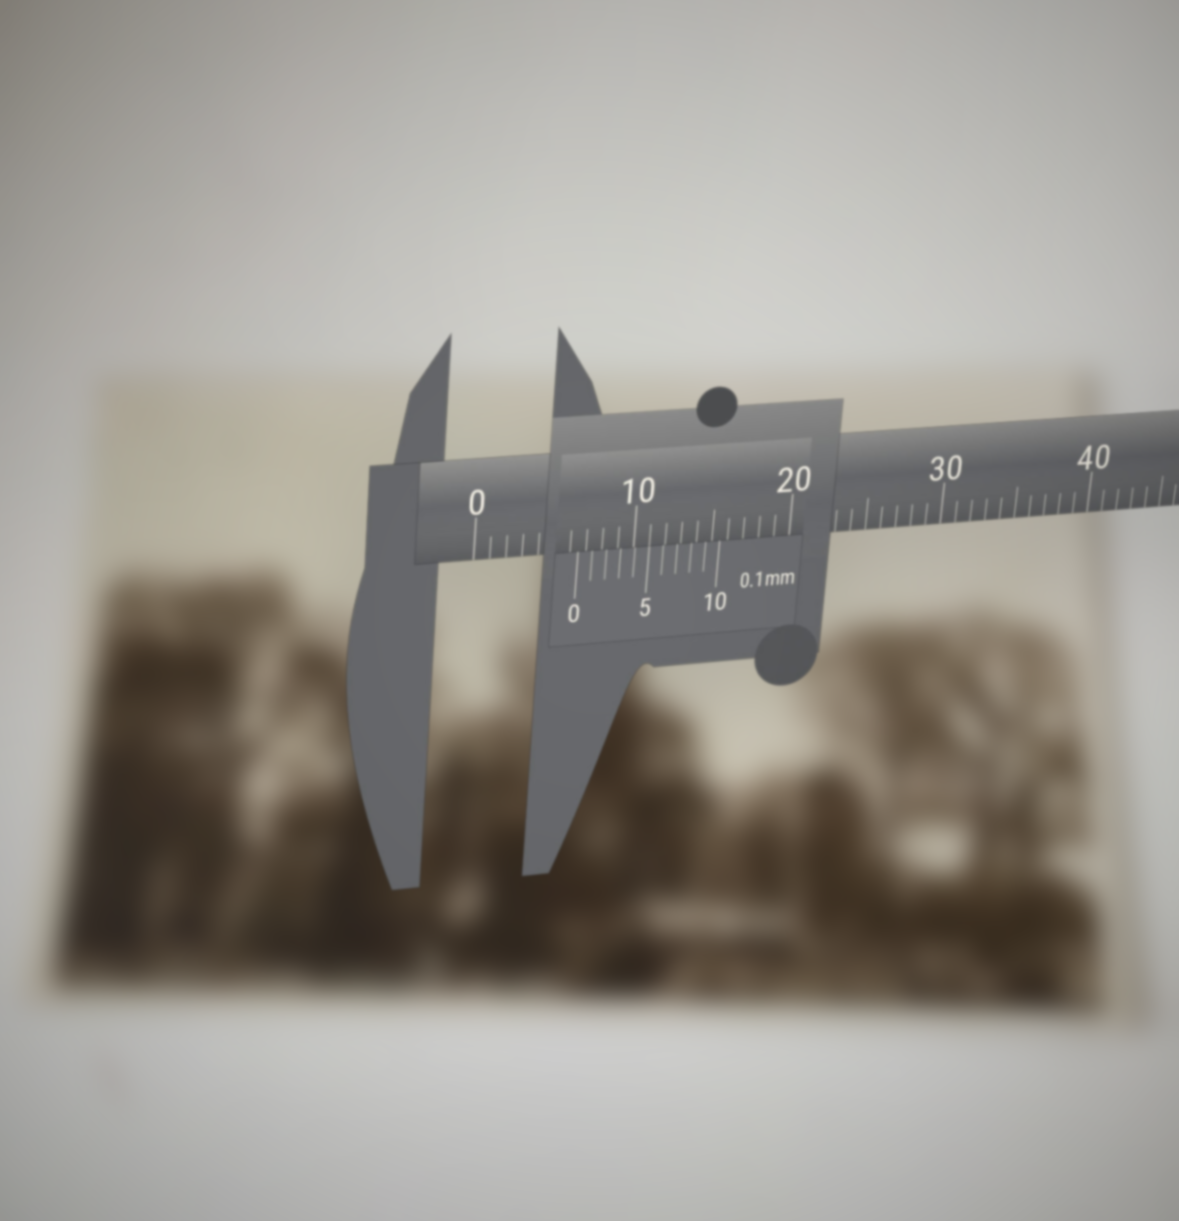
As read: 6.5,mm
